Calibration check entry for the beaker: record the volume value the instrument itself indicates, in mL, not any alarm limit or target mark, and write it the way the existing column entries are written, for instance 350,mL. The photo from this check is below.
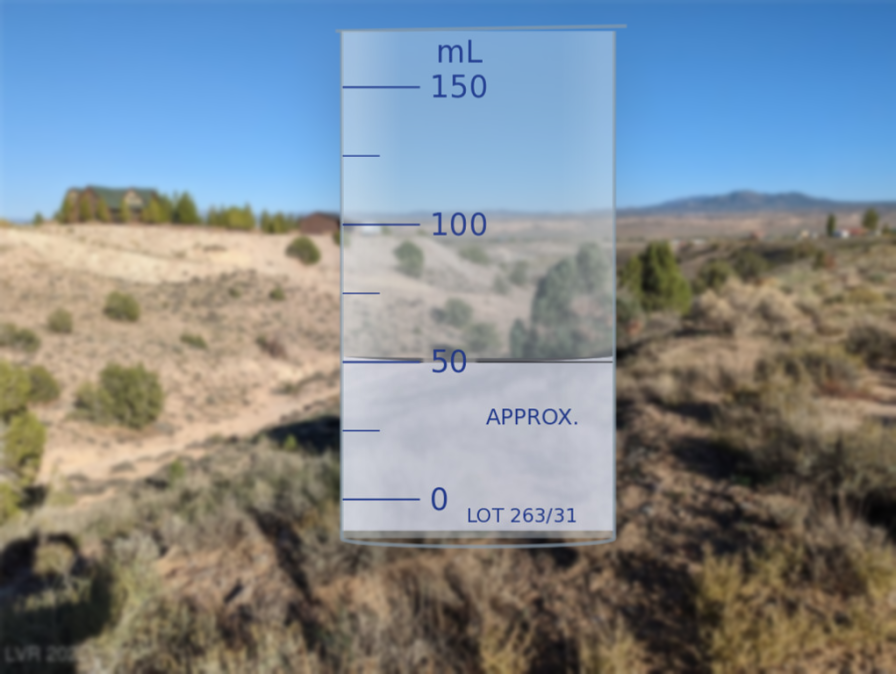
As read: 50,mL
